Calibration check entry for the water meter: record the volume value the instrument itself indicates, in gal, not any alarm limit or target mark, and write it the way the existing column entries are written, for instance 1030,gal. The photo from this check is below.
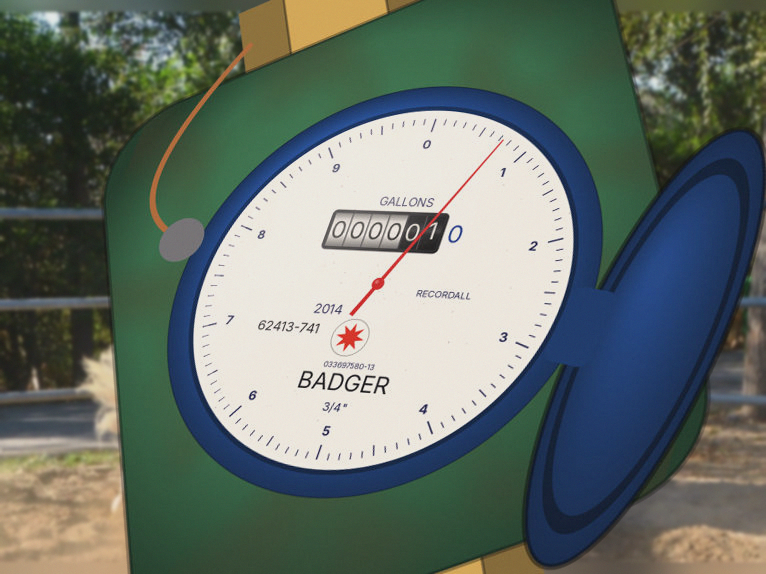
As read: 10.7,gal
